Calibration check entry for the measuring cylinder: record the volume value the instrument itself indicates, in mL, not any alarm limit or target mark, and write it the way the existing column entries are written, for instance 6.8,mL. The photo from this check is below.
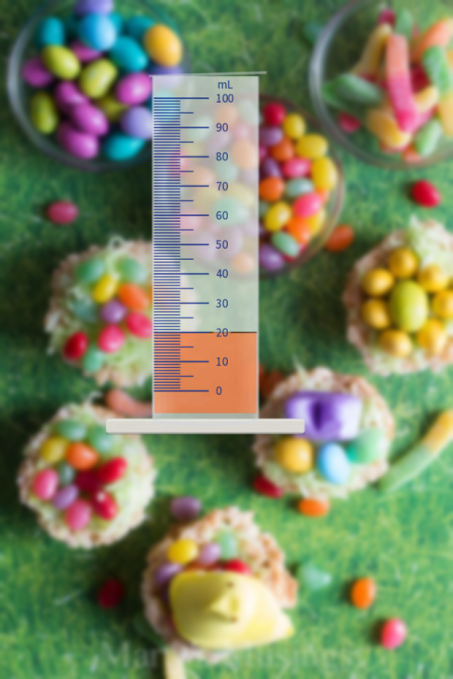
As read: 20,mL
